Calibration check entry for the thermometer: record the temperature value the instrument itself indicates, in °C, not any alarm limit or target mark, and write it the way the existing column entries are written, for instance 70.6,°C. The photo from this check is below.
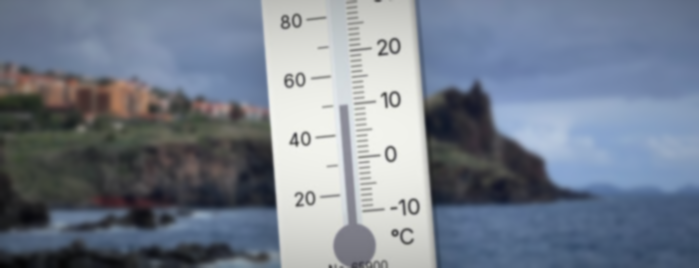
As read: 10,°C
